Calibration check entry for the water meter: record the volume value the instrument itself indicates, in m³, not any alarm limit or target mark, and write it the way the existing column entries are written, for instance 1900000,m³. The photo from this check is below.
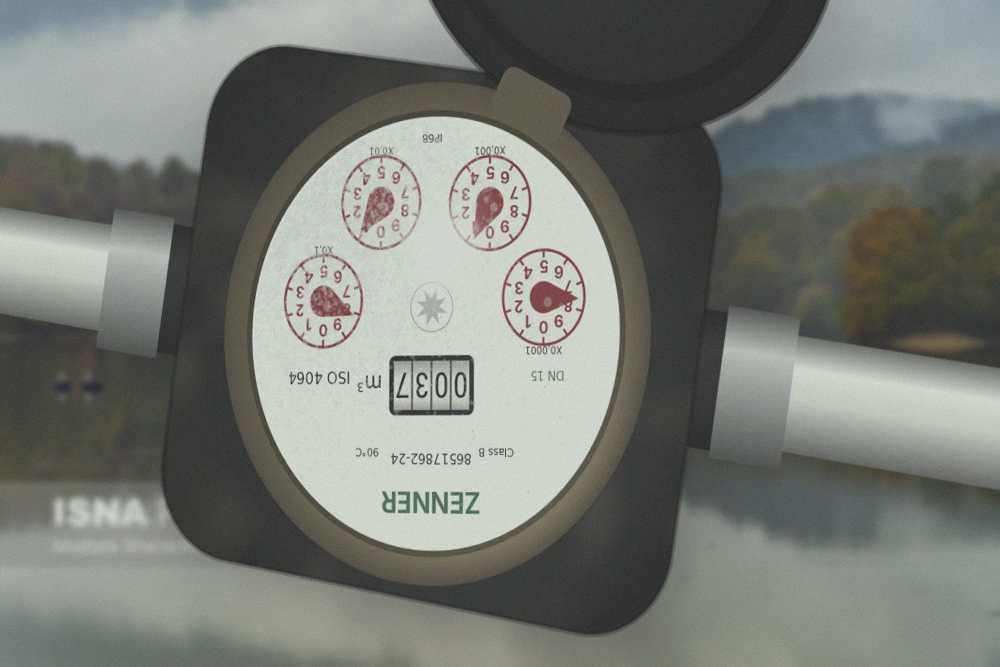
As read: 37.8107,m³
